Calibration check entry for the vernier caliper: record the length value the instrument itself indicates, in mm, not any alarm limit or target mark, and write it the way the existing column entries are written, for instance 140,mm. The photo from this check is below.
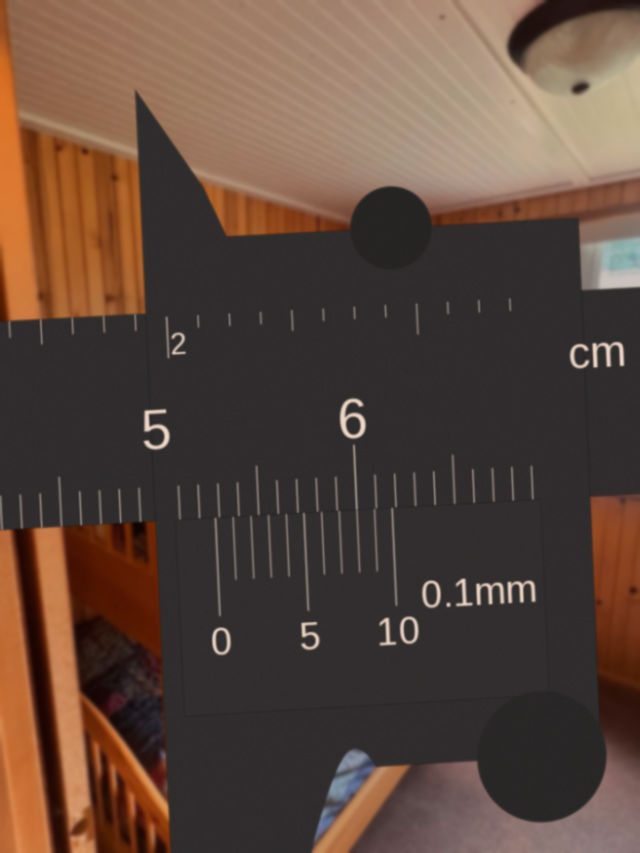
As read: 52.8,mm
